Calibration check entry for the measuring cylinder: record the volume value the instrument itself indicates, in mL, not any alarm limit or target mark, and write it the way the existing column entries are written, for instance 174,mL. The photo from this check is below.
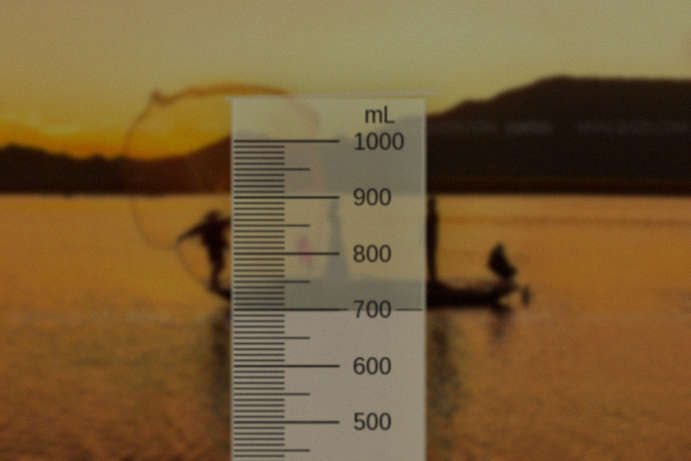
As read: 700,mL
